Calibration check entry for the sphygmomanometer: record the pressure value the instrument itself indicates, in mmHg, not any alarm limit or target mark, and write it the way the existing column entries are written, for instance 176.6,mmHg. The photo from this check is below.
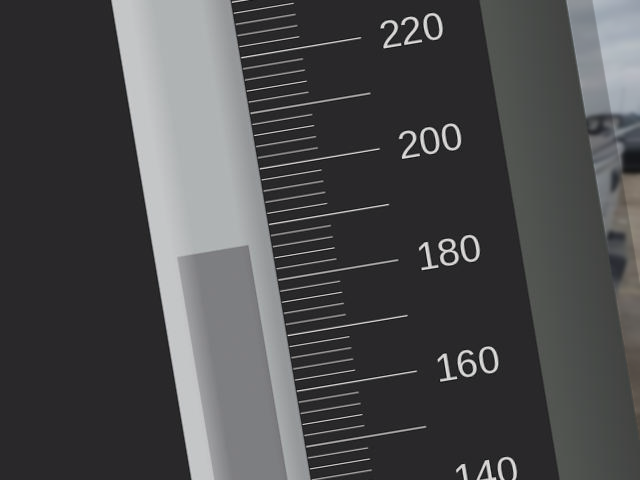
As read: 187,mmHg
